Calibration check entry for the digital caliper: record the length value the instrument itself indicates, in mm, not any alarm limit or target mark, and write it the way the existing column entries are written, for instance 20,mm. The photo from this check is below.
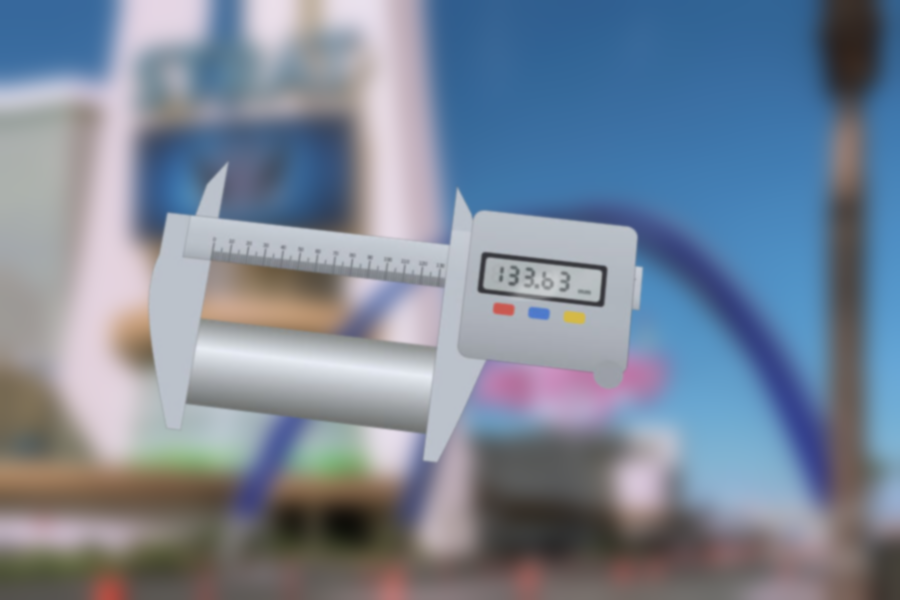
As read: 133.63,mm
